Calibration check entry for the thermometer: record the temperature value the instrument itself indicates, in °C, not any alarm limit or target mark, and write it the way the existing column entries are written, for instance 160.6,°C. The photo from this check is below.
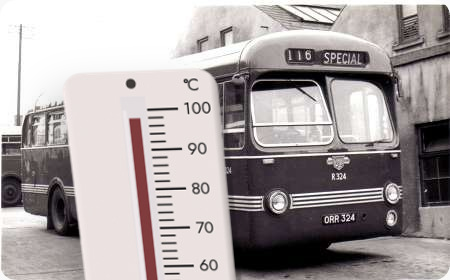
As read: 98,°C
